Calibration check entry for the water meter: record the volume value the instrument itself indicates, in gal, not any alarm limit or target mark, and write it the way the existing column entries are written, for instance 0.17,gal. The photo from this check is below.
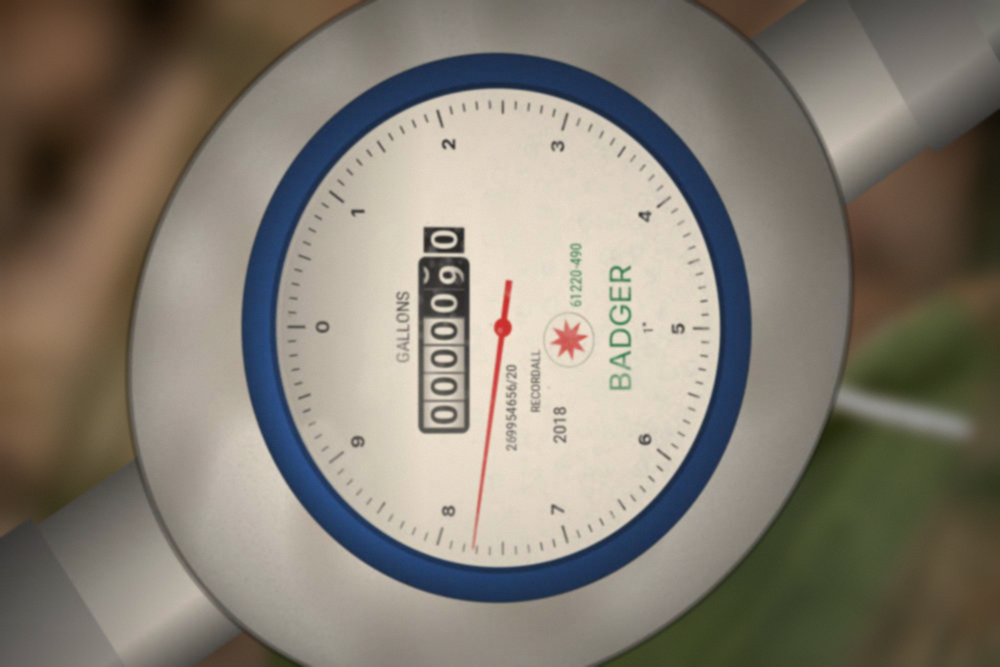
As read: 87.7,gal
